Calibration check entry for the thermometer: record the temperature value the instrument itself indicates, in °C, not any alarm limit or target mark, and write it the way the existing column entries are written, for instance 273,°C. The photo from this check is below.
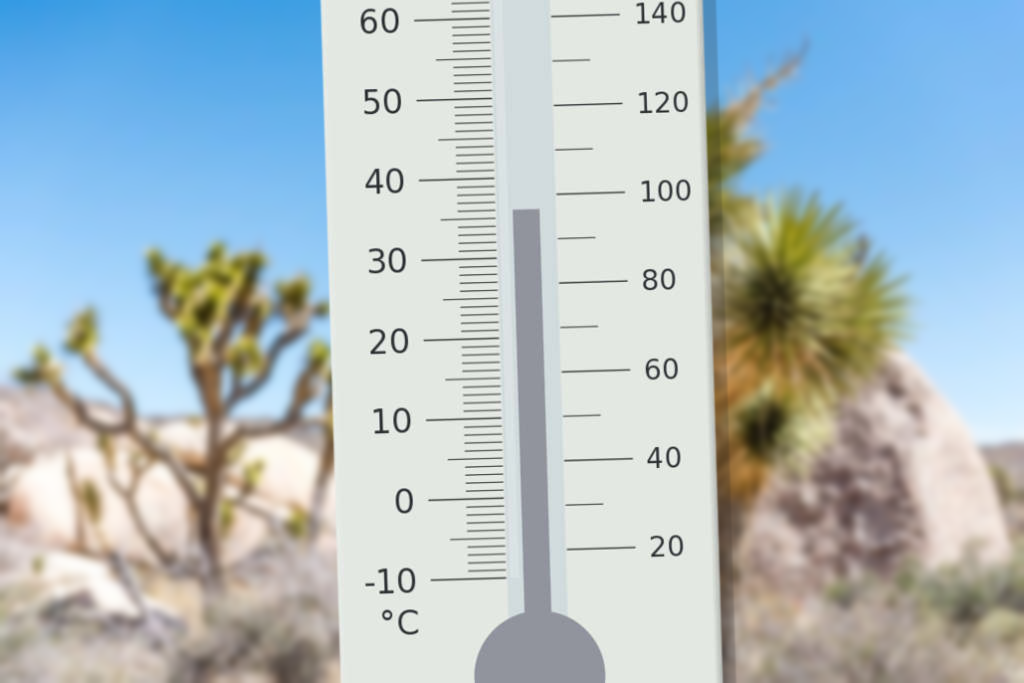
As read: 36,°C
